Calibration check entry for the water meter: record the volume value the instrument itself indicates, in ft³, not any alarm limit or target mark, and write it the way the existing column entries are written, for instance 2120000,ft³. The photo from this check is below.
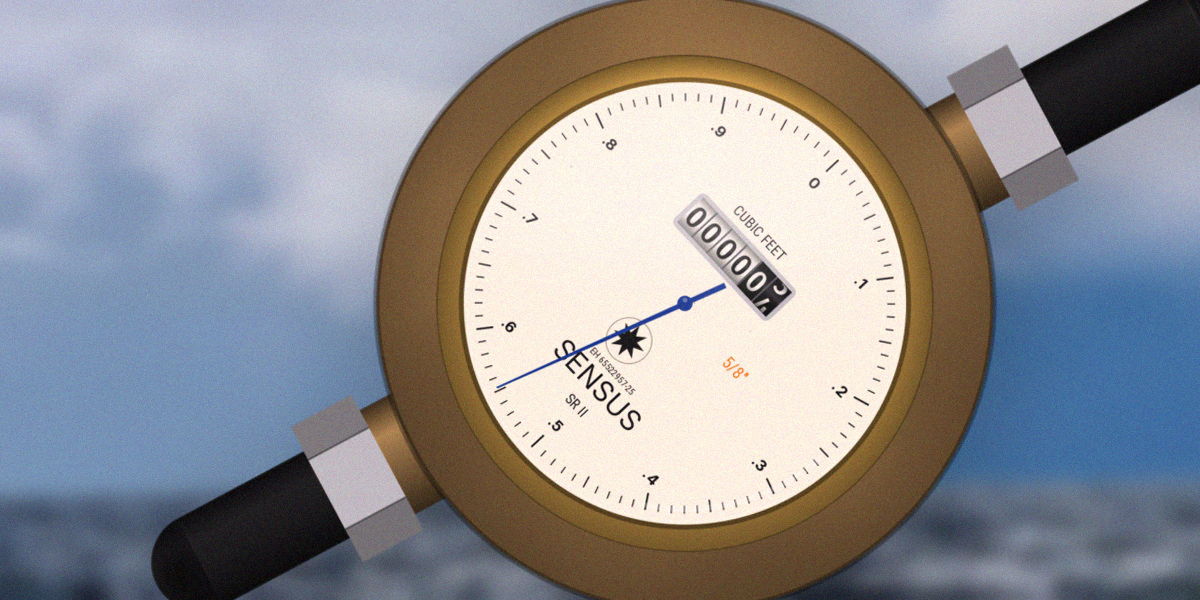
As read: 3.55,ft³
